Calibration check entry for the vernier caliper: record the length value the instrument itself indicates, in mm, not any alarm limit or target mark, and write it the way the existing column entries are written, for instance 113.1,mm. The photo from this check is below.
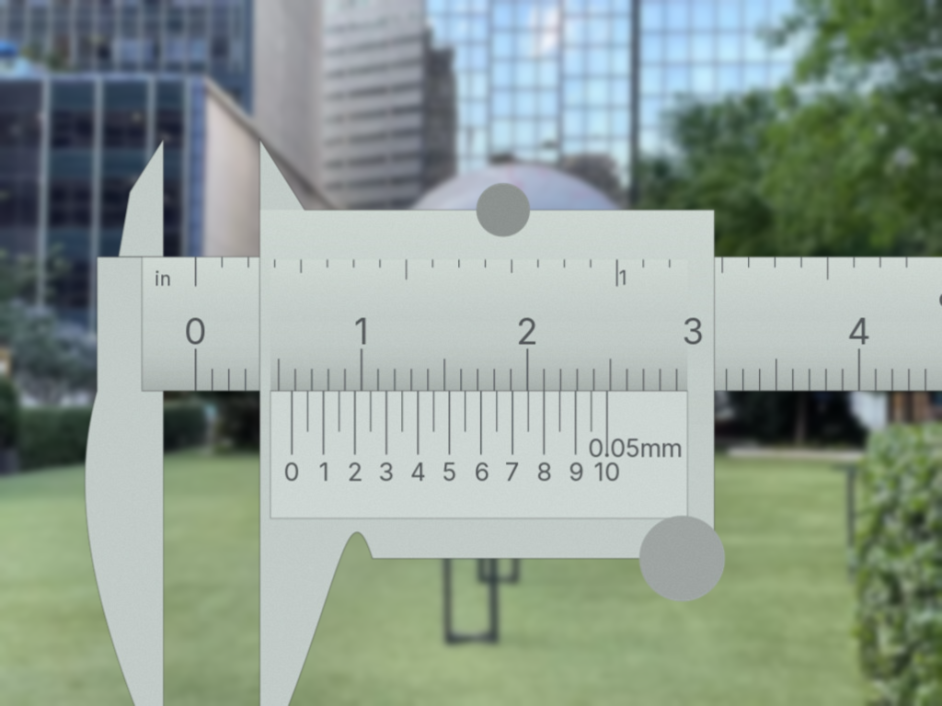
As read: 5.8,mm
